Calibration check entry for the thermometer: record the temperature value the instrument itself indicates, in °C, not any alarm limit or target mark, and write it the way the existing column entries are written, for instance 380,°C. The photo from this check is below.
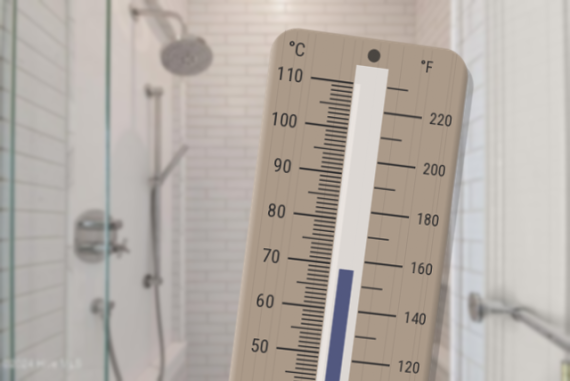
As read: 69,°C
